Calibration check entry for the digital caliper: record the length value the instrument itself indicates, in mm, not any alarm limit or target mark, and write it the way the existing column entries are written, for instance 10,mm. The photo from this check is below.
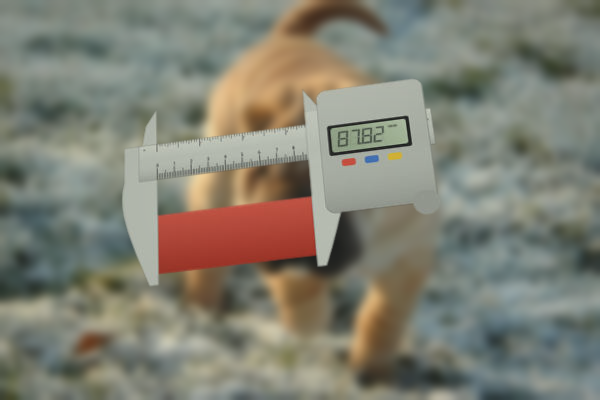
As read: 87.82,mm
